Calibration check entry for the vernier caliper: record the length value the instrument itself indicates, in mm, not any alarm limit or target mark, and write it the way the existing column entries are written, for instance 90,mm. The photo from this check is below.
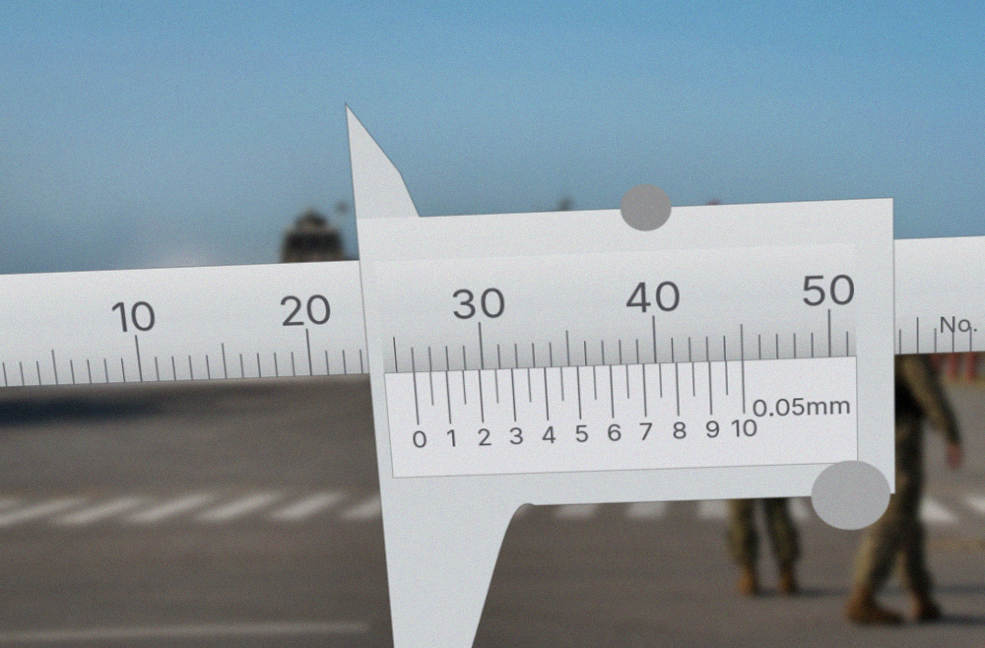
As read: 26.0,mm
